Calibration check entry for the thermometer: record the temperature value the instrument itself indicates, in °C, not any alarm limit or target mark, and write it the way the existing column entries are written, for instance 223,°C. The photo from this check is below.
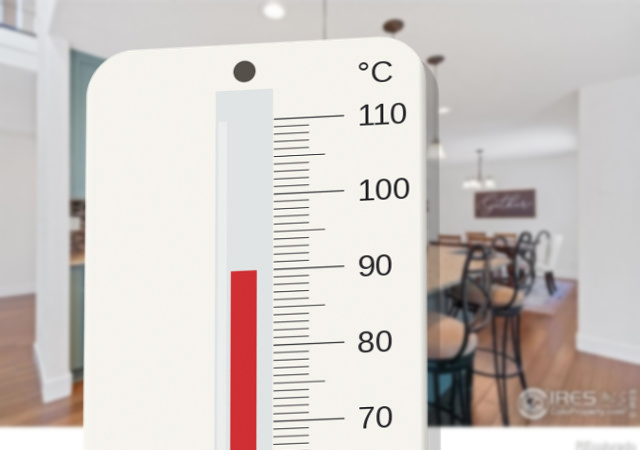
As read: 90,°C
